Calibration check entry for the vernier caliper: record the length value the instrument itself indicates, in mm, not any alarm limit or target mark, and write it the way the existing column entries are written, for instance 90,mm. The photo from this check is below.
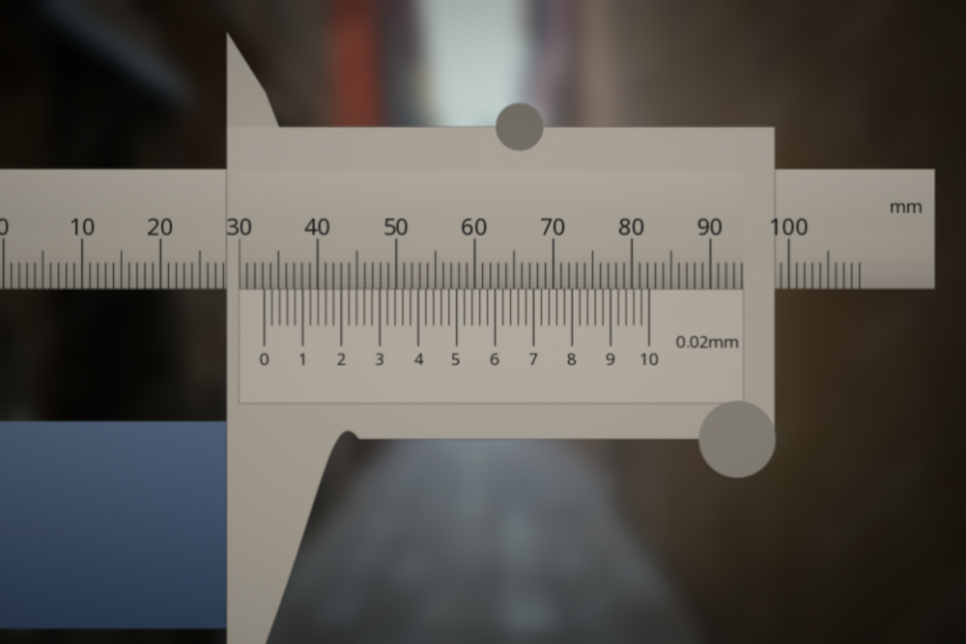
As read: 33.2,mm
